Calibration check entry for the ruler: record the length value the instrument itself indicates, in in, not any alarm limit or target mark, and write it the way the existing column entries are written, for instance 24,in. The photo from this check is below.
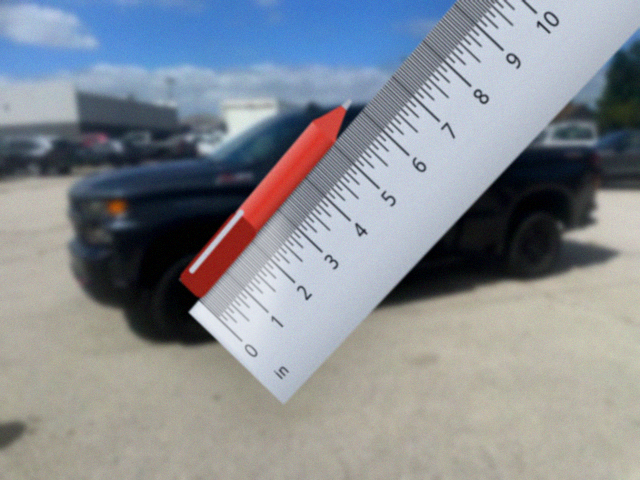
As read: 6,in
